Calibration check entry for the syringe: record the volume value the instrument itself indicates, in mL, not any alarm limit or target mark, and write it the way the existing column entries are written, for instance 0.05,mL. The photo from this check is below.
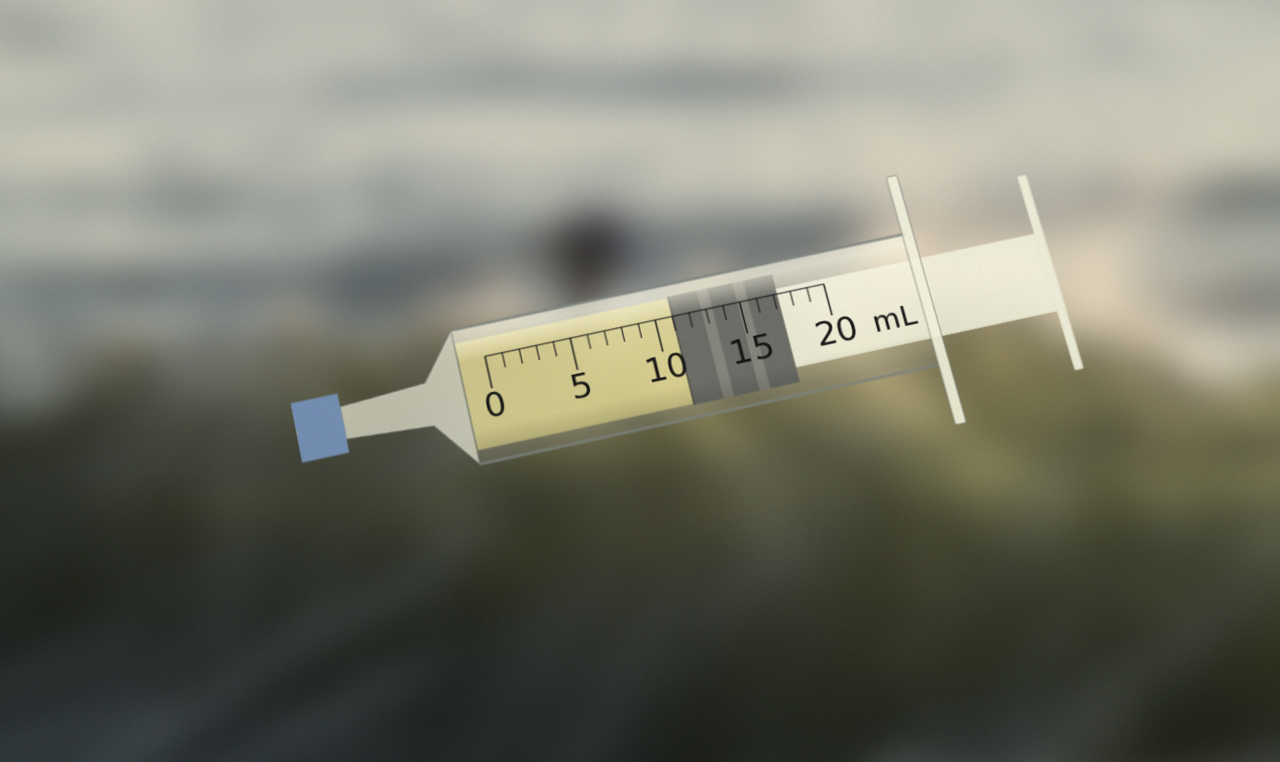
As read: 11,mL
